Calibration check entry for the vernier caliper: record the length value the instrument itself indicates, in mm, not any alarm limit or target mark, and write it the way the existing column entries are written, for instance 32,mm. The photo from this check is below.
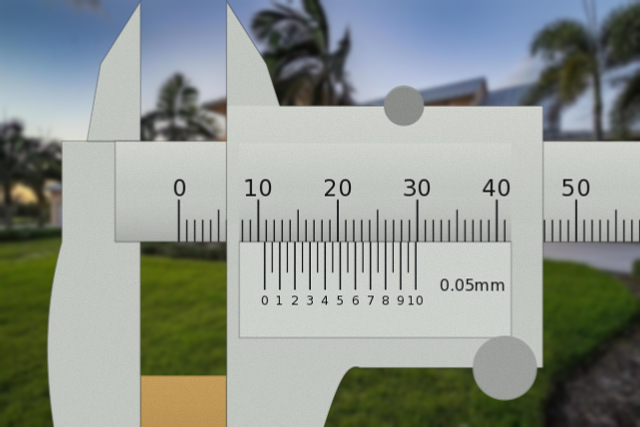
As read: 10.8,mm
